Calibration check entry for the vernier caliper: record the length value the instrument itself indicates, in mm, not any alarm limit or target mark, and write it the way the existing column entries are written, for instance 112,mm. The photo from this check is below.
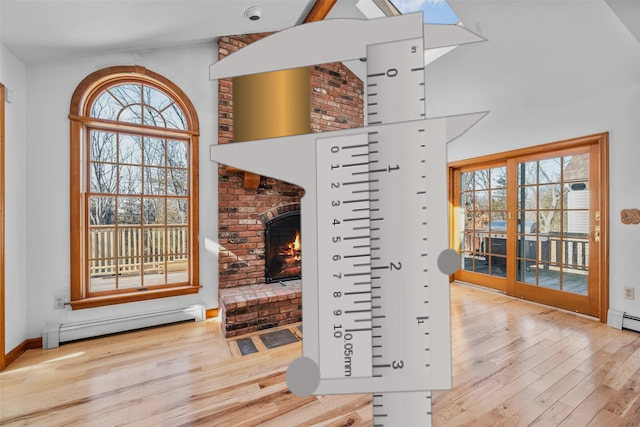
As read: 7.2,mm
